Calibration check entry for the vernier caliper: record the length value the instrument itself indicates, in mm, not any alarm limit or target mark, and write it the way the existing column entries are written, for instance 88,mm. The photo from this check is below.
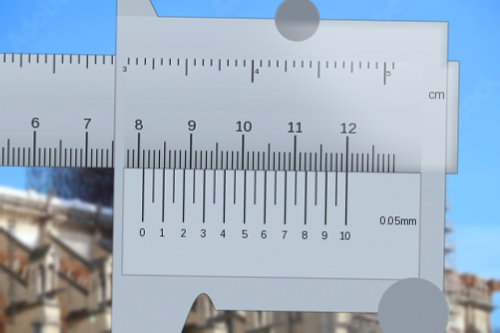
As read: 81.0,mm
